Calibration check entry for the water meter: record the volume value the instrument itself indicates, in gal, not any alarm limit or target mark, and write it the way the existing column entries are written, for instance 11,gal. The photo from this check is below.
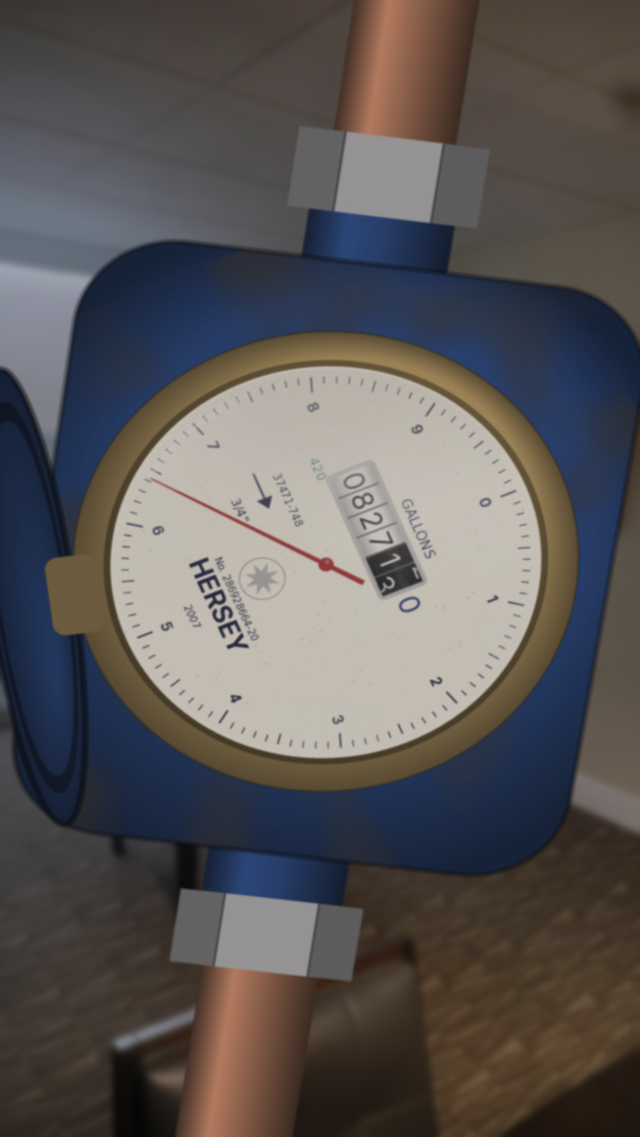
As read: 827126.4,gal
